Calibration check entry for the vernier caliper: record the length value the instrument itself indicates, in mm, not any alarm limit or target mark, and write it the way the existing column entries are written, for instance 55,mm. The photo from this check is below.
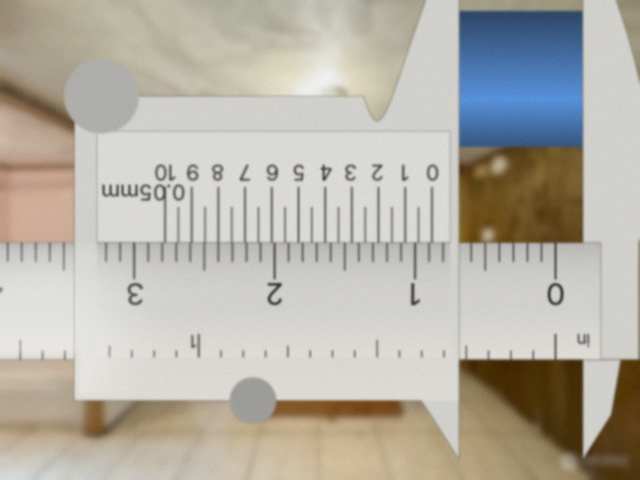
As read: 8.8,mm
